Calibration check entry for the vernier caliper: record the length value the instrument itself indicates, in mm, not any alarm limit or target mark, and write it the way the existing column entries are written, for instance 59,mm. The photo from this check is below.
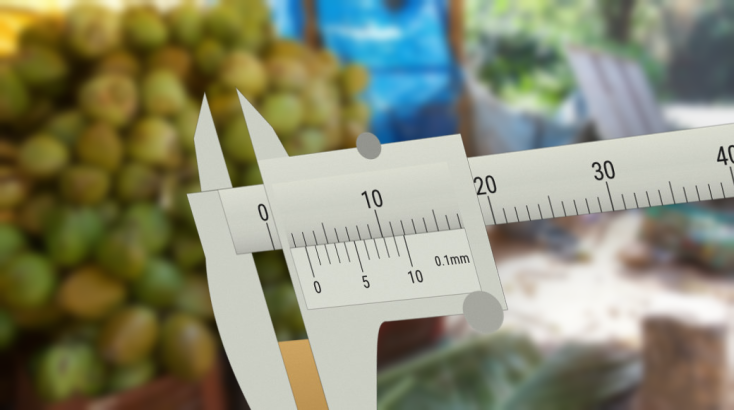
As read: 2.9,mm
